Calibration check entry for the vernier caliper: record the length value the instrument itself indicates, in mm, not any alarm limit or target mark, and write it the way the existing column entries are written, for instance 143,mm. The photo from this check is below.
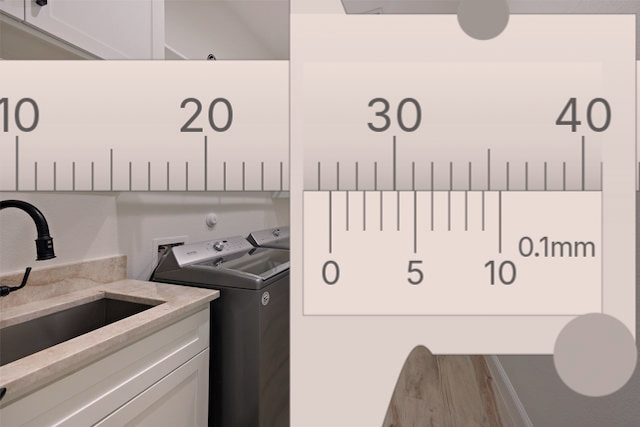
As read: 26.6,mm
